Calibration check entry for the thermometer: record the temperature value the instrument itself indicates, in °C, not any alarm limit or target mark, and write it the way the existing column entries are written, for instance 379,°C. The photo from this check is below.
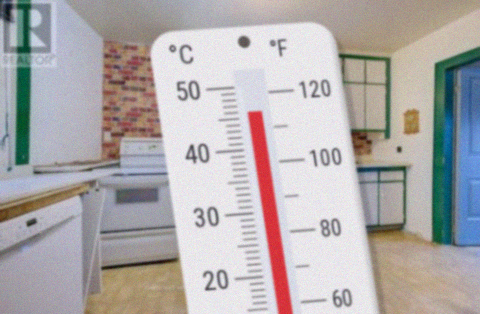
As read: 46,°C
